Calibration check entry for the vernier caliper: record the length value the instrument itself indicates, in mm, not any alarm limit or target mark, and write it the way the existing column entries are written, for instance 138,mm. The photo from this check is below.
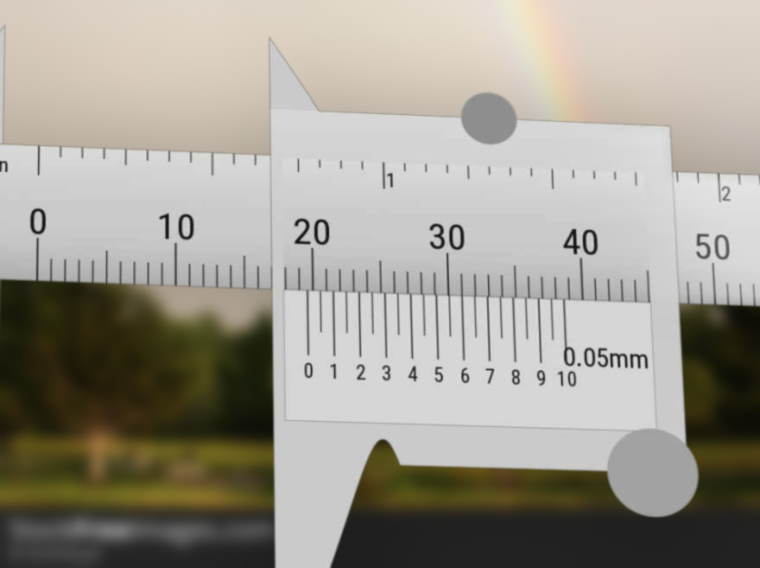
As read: 19.6,mm
